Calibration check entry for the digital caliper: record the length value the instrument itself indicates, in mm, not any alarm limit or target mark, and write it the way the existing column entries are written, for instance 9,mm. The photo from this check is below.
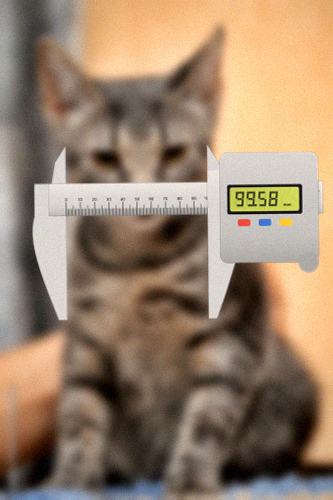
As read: 99.58,mm
